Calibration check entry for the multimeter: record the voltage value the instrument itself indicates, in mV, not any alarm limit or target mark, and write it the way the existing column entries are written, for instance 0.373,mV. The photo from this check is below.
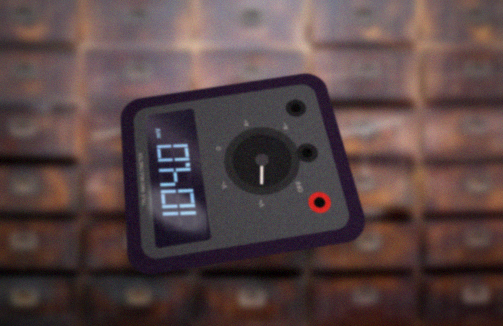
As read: 104.0,mV
